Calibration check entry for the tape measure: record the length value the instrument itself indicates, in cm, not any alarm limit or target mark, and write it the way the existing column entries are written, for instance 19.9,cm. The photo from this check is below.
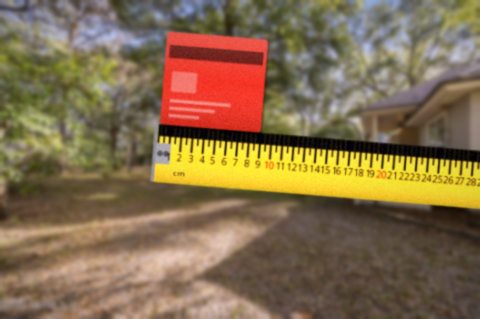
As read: 9,cm
